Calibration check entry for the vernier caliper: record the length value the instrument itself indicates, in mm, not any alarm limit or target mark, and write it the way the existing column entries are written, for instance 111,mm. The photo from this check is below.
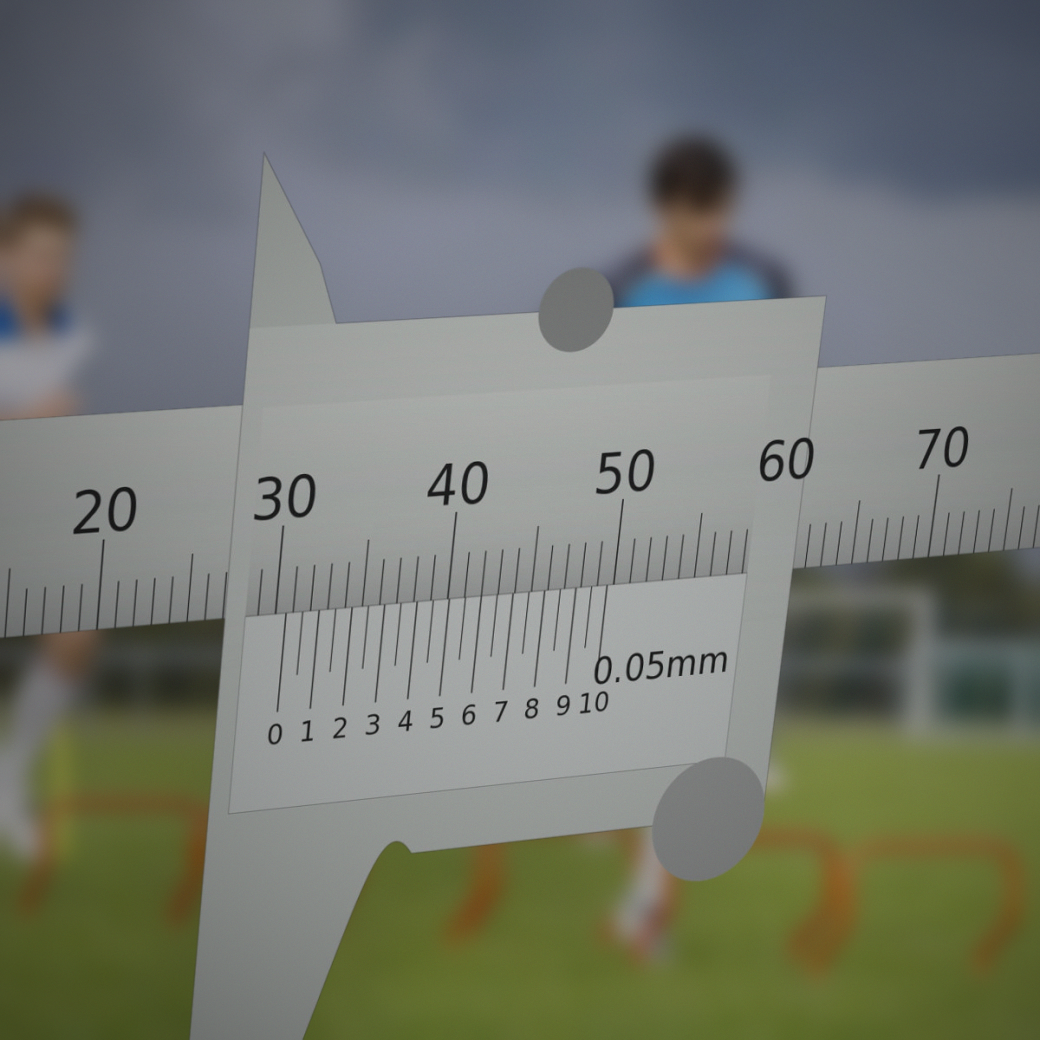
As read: 30.6,mm
